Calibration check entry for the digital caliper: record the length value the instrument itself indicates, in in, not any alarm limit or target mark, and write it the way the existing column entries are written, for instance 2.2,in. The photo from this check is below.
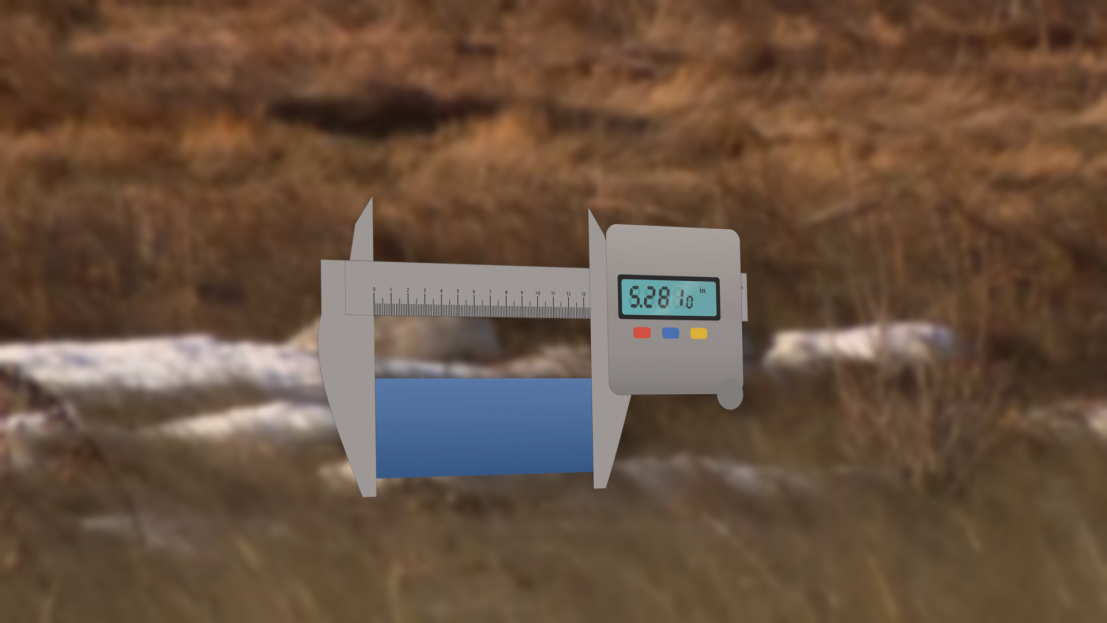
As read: 5.2810,in
